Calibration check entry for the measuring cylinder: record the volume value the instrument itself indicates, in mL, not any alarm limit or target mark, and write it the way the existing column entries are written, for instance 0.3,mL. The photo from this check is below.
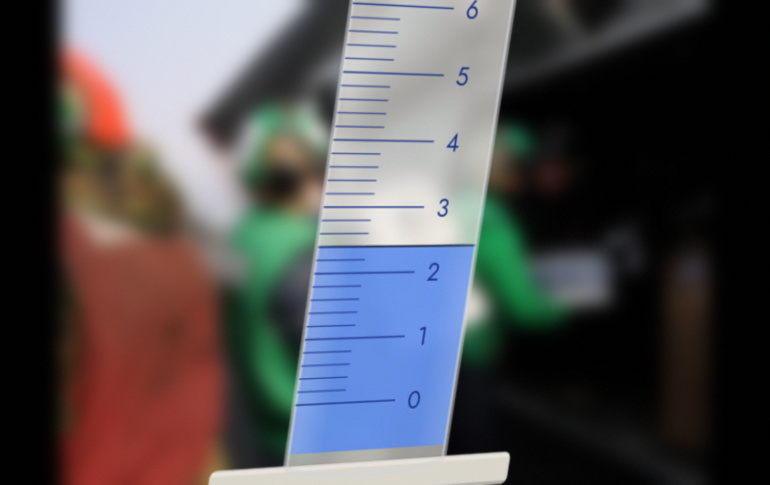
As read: 2.4,mL
